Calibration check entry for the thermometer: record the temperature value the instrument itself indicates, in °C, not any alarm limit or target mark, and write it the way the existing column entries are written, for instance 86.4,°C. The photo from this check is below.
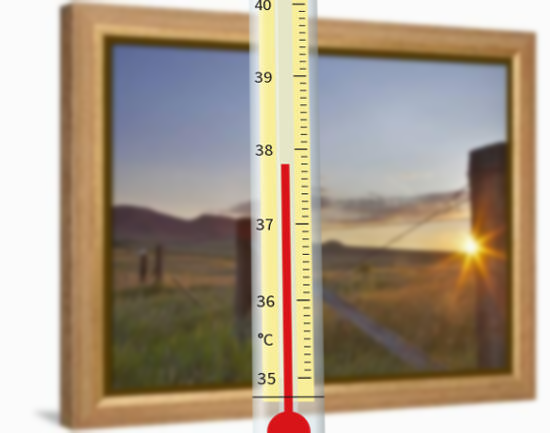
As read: 37.8,°C
